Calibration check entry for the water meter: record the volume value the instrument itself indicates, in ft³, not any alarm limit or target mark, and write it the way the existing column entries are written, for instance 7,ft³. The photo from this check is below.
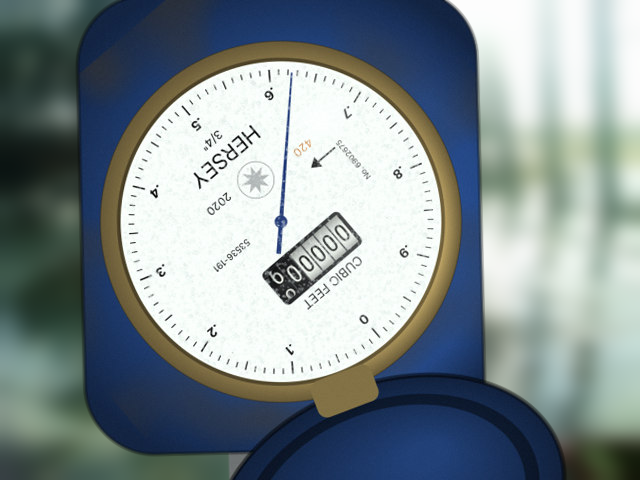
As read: 8.62,ft³
